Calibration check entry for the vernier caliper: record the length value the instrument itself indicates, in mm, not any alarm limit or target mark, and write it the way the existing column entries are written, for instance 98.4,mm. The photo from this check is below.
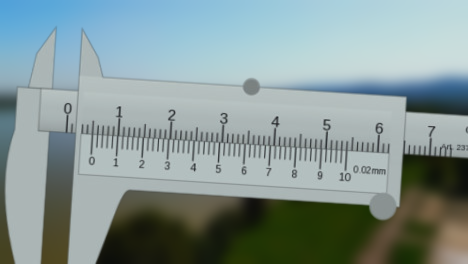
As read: 5.0,mm
